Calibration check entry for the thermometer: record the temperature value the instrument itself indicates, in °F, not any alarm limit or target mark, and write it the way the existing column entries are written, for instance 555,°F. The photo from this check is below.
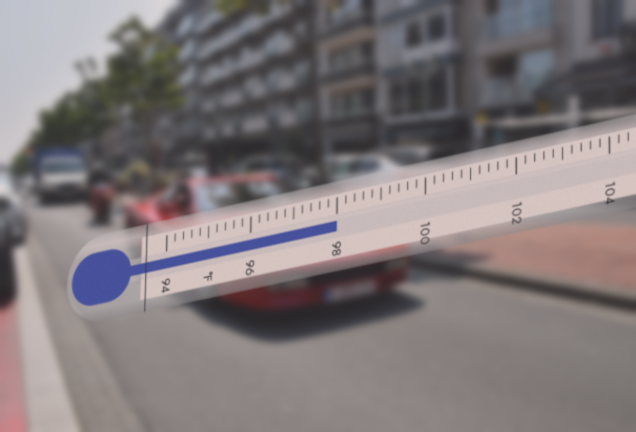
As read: 98,°F
